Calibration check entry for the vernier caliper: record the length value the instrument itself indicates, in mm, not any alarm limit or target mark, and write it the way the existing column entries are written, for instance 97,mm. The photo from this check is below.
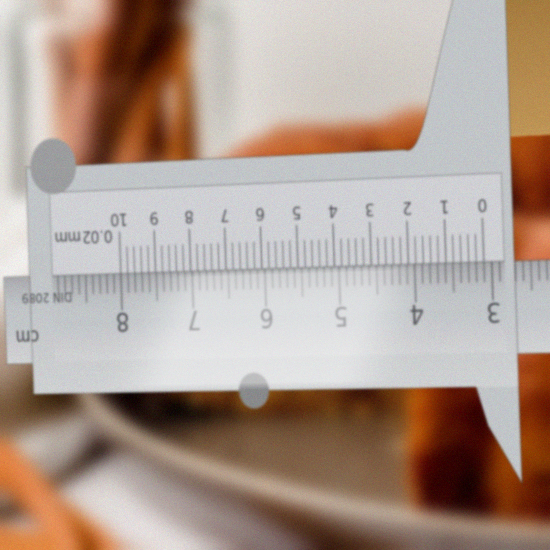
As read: 31.0,mm
